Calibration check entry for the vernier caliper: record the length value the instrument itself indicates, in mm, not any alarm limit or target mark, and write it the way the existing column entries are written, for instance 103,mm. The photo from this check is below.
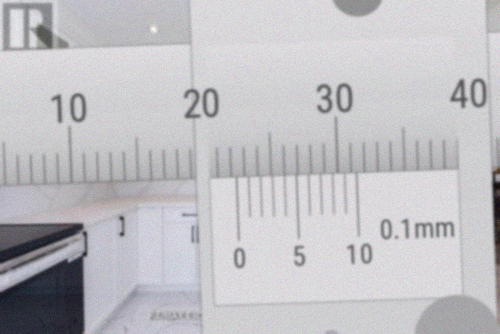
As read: 22.4,mm
